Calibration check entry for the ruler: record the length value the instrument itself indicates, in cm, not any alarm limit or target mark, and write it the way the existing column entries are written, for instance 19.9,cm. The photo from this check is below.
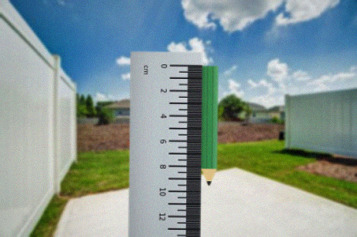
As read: 9.5,cm
